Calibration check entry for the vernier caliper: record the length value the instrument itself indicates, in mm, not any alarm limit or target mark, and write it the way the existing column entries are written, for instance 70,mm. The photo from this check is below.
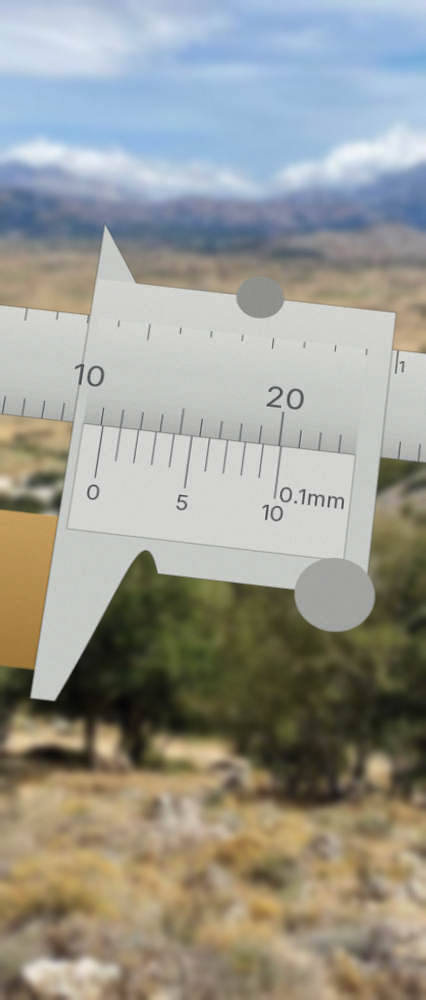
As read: 11.1,mm
